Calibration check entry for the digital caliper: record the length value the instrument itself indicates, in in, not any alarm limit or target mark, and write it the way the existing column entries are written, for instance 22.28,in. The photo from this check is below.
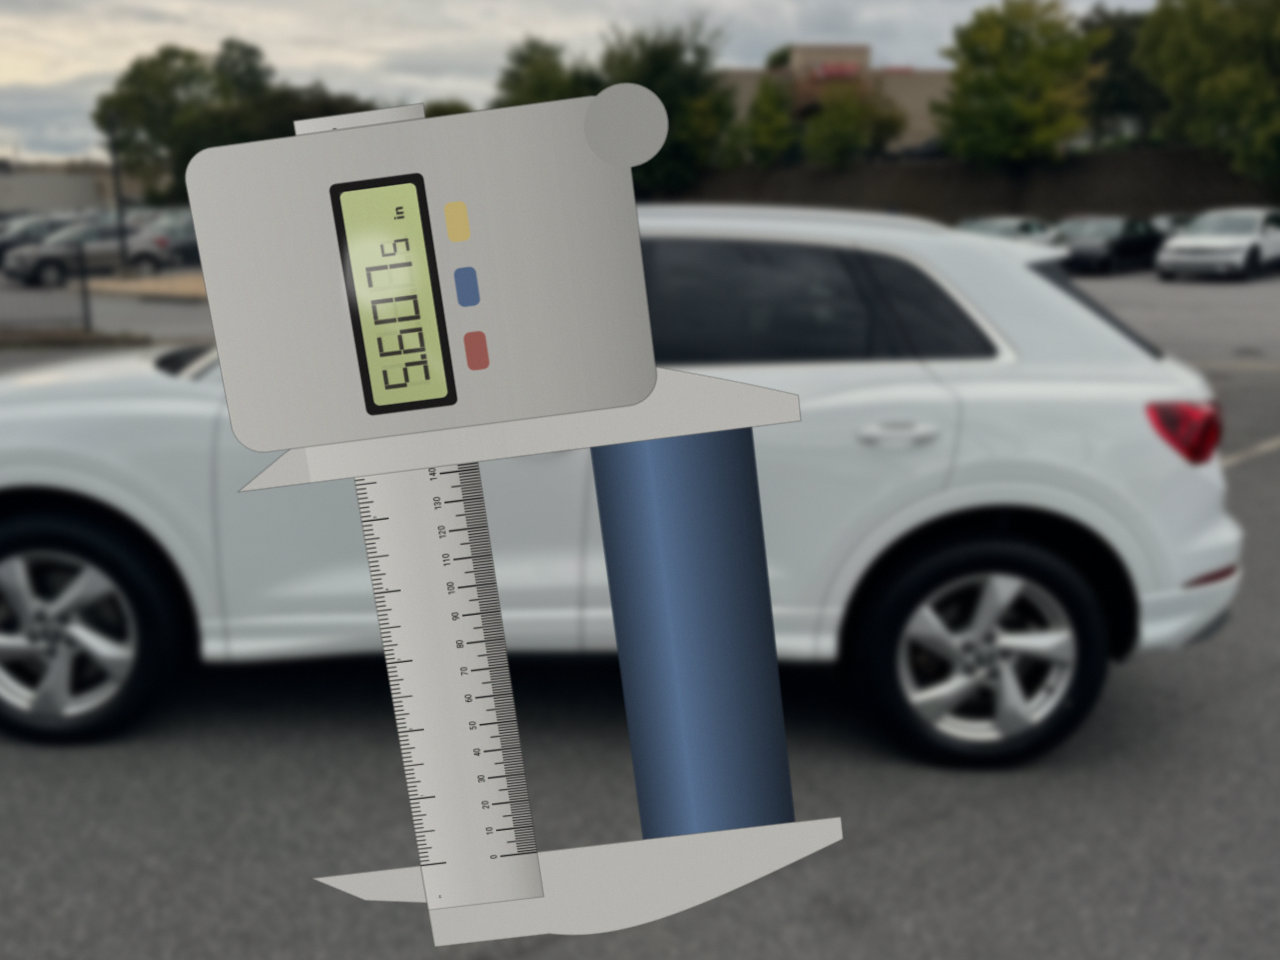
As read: 5.6075,in
